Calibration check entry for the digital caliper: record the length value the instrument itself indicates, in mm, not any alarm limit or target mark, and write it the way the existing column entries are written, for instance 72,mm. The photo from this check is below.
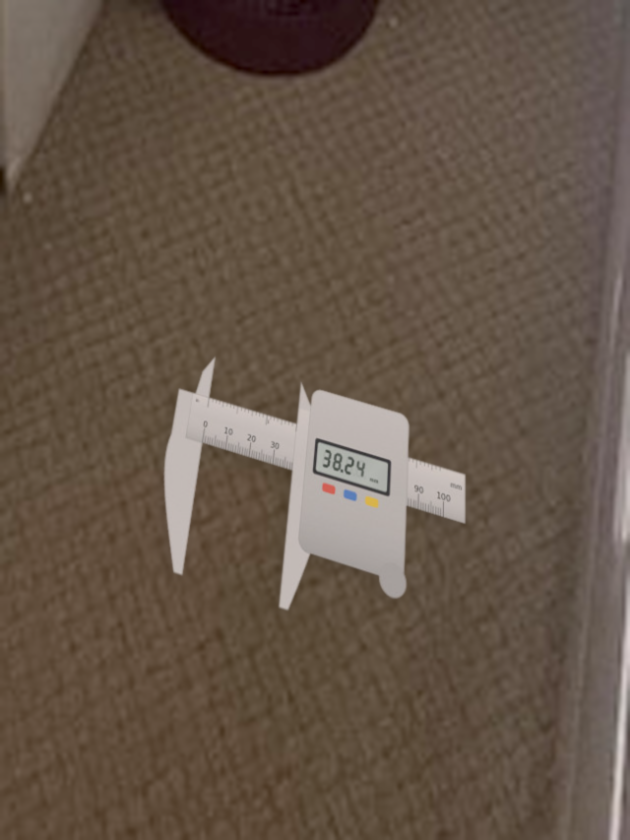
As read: 38.24,mm
